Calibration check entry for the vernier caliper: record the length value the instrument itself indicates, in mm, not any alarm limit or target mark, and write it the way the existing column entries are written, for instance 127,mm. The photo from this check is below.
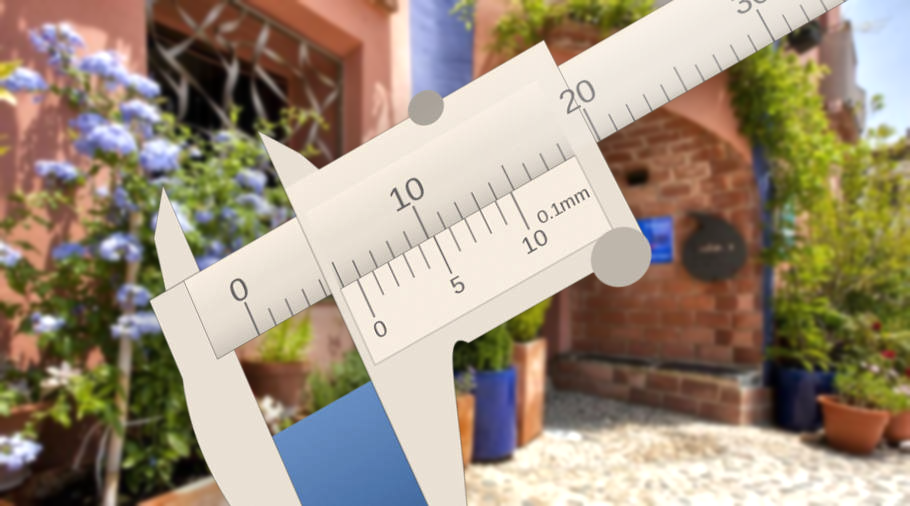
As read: 5.8,mm
